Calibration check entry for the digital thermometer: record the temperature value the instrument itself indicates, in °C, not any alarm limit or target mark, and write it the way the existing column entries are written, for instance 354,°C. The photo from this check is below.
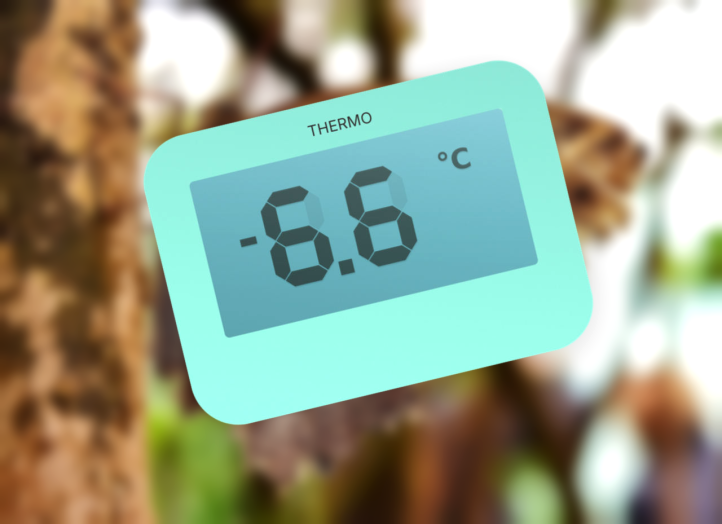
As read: -6.6,°C
